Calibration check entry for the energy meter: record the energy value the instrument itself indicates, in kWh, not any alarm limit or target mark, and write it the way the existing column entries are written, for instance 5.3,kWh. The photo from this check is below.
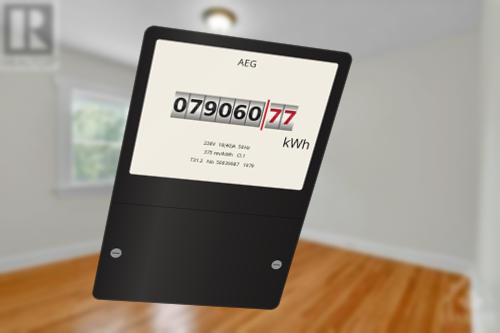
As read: 79060.77,kWh
